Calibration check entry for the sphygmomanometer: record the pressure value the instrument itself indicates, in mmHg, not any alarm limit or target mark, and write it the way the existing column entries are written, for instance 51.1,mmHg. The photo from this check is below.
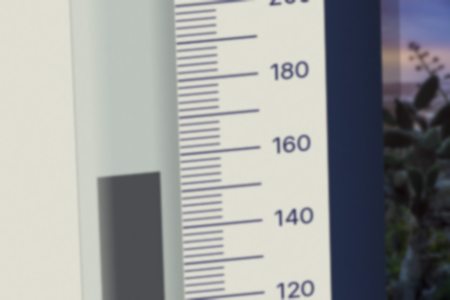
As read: 156,mmHg
